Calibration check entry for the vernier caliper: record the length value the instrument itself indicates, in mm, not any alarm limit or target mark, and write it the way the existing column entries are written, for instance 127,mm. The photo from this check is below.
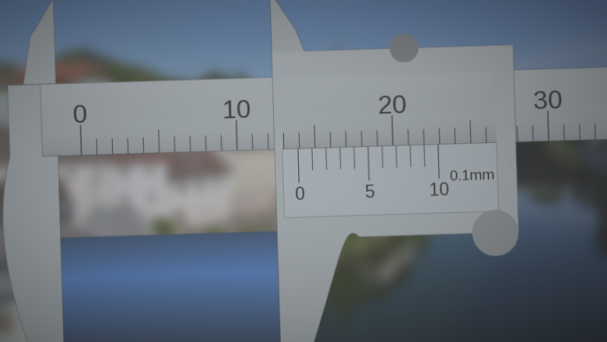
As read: 13.9,mm
